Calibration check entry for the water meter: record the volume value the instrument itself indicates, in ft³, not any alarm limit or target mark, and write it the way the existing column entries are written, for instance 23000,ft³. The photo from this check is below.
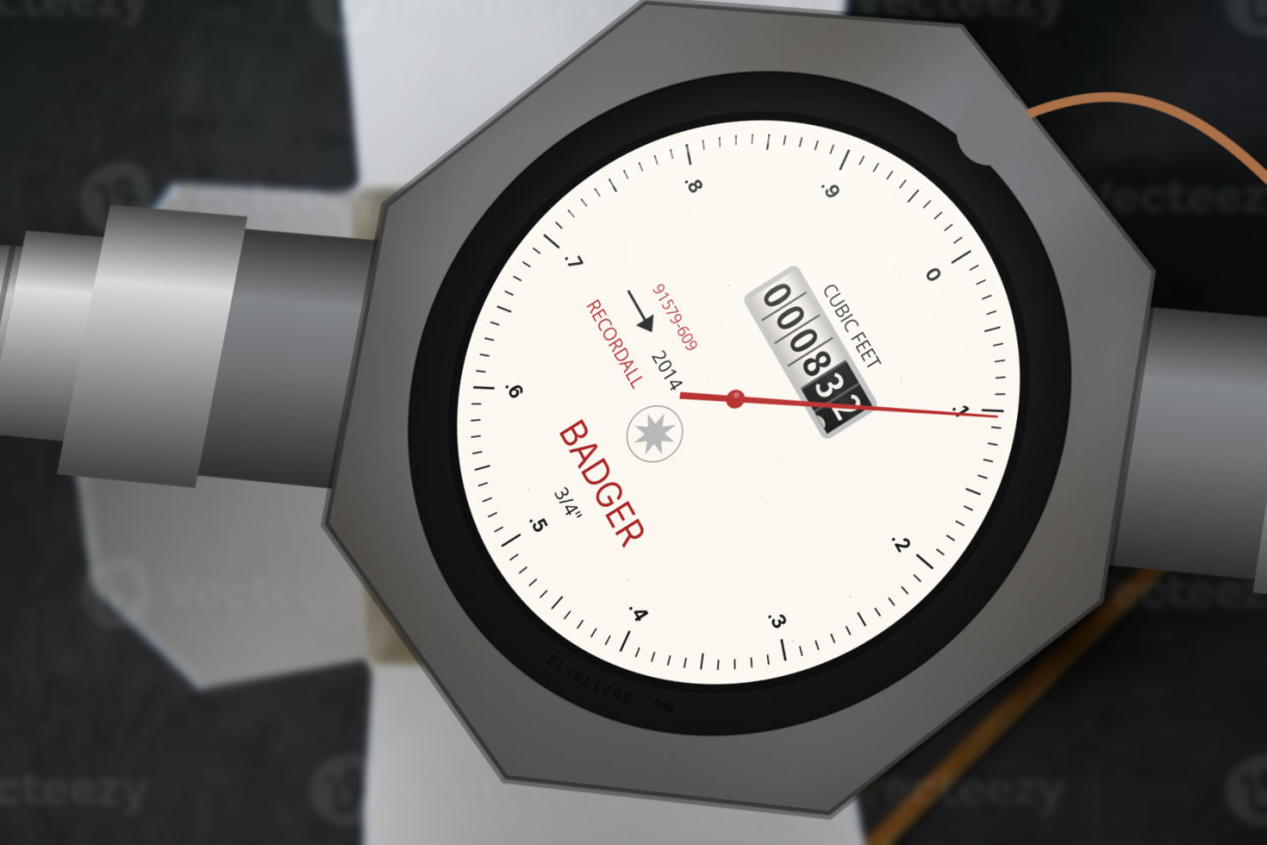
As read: 832.10,ft³
